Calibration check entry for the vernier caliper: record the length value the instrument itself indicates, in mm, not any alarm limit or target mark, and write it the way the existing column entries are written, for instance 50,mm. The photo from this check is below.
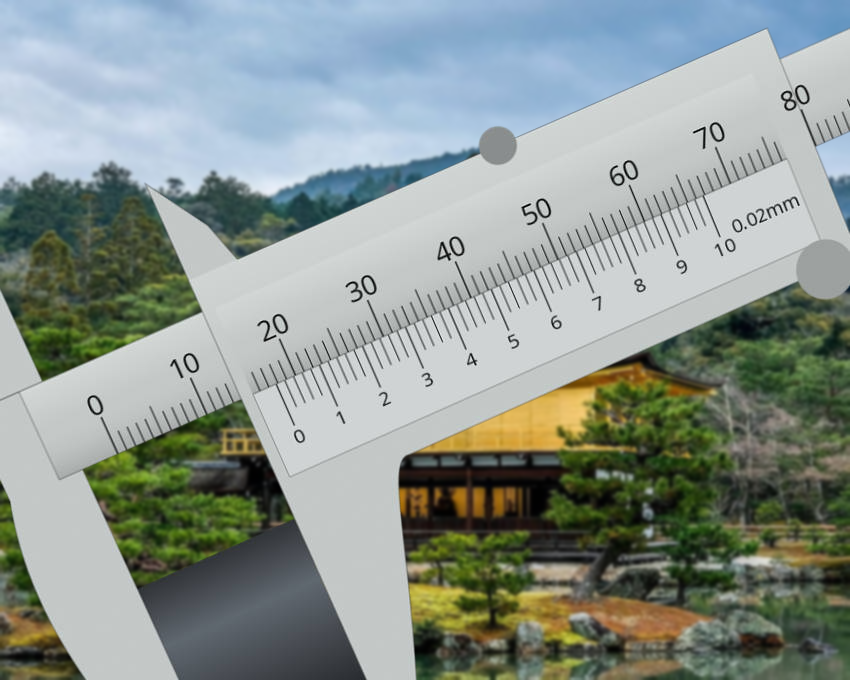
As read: 17.8,mm
